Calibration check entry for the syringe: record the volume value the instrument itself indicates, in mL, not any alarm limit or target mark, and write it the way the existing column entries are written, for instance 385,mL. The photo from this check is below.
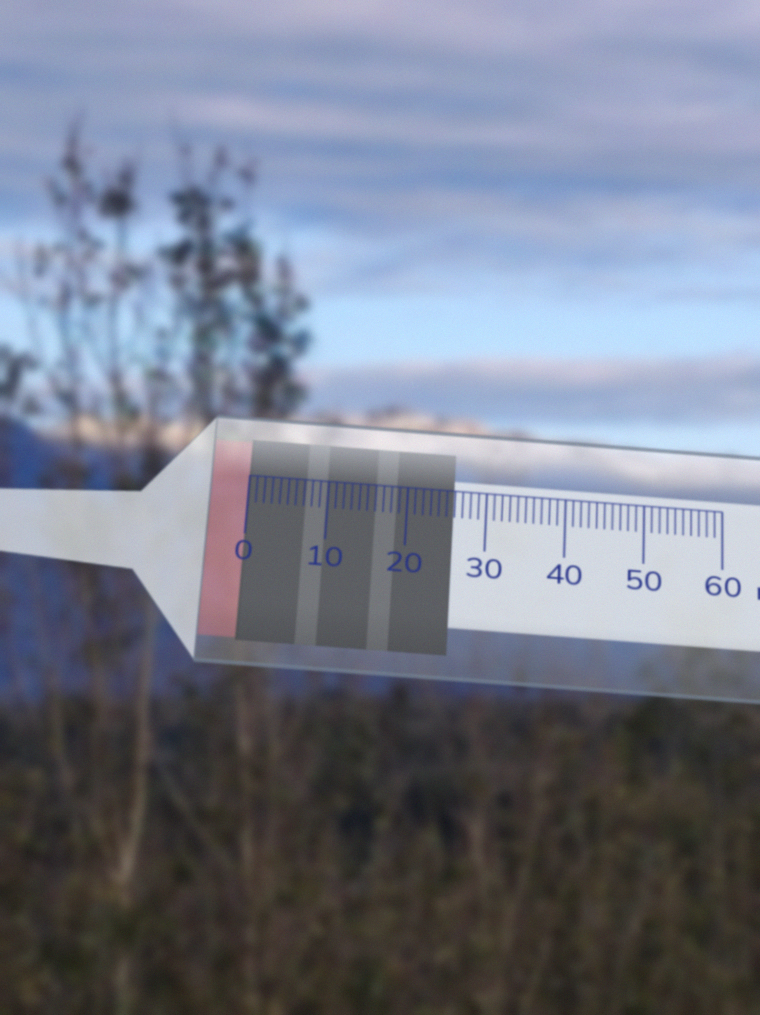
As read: 0,mL
